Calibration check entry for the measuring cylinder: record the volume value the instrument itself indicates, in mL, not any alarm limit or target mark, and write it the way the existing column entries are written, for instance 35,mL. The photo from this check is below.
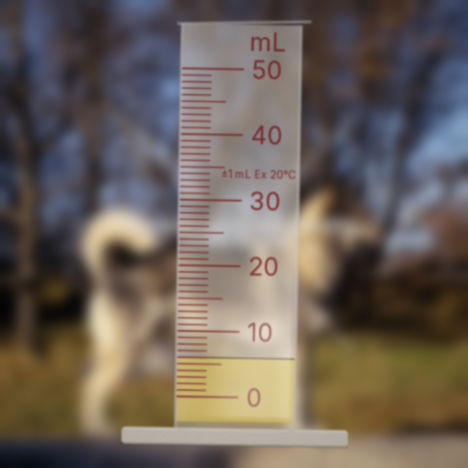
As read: 6,mL
